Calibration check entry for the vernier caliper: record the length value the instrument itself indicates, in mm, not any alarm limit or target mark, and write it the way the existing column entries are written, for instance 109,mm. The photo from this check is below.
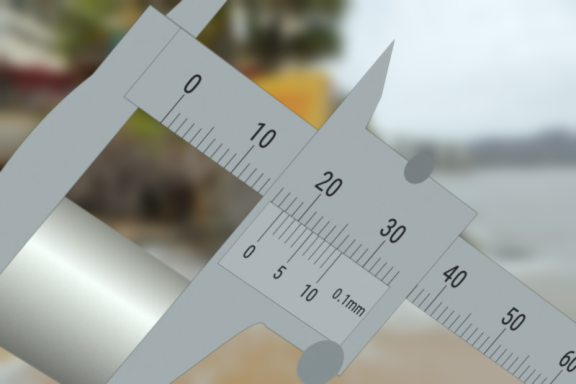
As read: 17.8,mm
